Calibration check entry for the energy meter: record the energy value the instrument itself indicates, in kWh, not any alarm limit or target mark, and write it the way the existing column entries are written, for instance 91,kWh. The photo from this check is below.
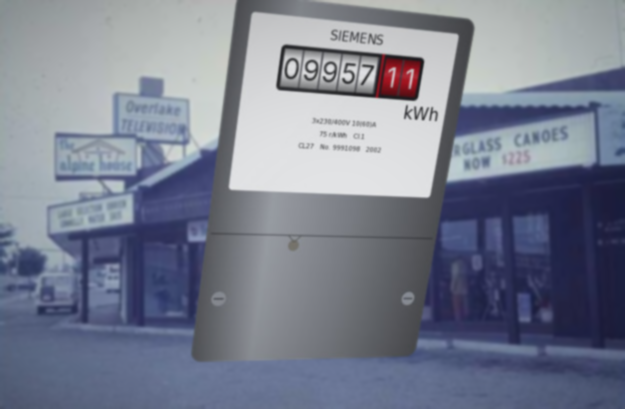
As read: 9957.11,kWh
